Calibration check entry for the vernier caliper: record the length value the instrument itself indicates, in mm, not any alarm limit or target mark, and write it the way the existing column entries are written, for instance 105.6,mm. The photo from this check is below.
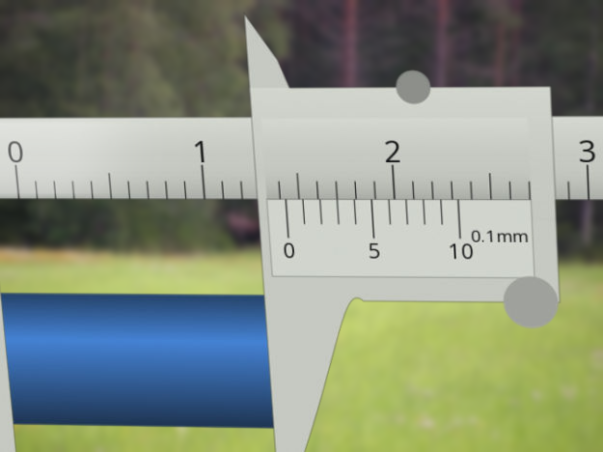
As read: 14.3,mm
